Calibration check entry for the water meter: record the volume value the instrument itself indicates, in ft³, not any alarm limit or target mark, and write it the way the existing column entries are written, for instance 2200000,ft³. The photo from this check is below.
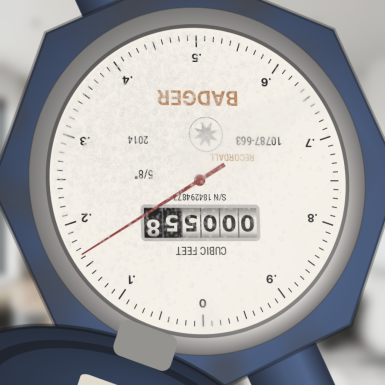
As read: 558.16,ft³
